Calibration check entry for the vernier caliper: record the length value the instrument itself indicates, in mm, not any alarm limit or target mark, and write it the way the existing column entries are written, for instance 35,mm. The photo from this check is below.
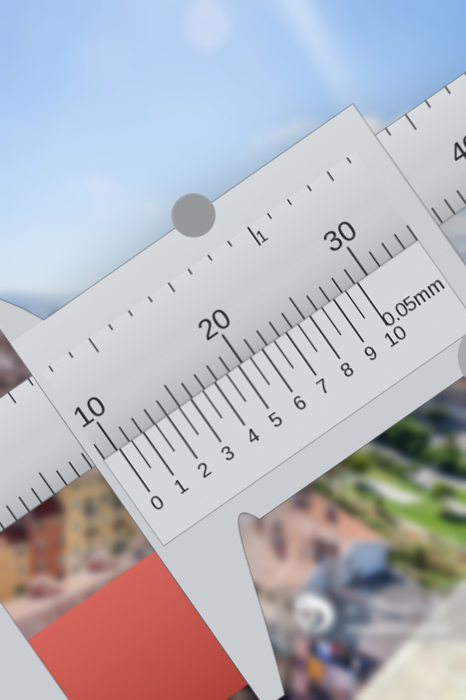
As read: 10.2,mm
